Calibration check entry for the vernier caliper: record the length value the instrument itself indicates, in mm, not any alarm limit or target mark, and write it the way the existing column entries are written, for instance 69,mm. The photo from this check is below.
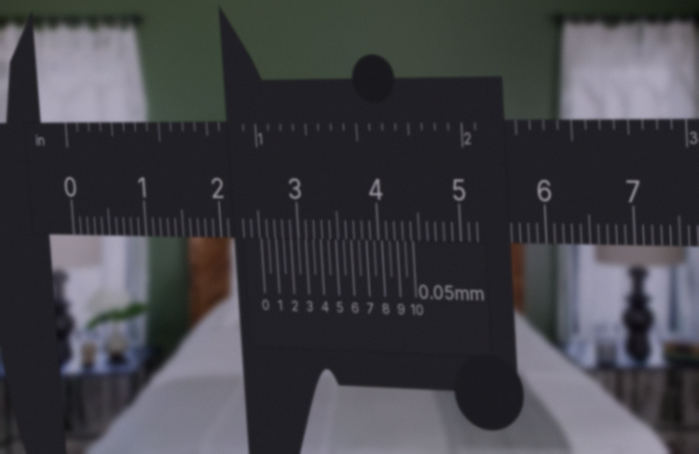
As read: 25.2,mm
